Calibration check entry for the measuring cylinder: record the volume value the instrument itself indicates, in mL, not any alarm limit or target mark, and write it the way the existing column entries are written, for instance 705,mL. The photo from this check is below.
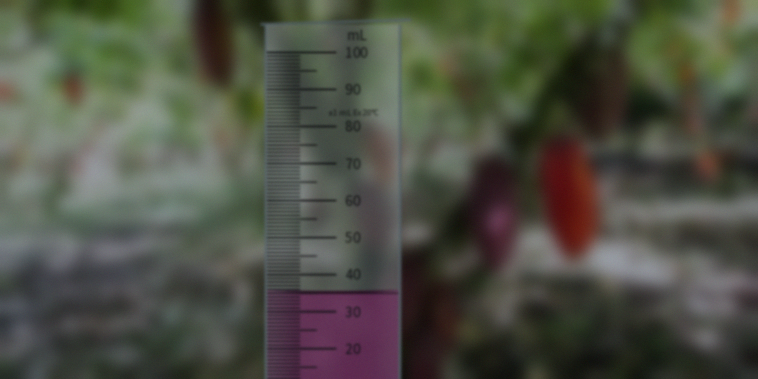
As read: 35,mL
